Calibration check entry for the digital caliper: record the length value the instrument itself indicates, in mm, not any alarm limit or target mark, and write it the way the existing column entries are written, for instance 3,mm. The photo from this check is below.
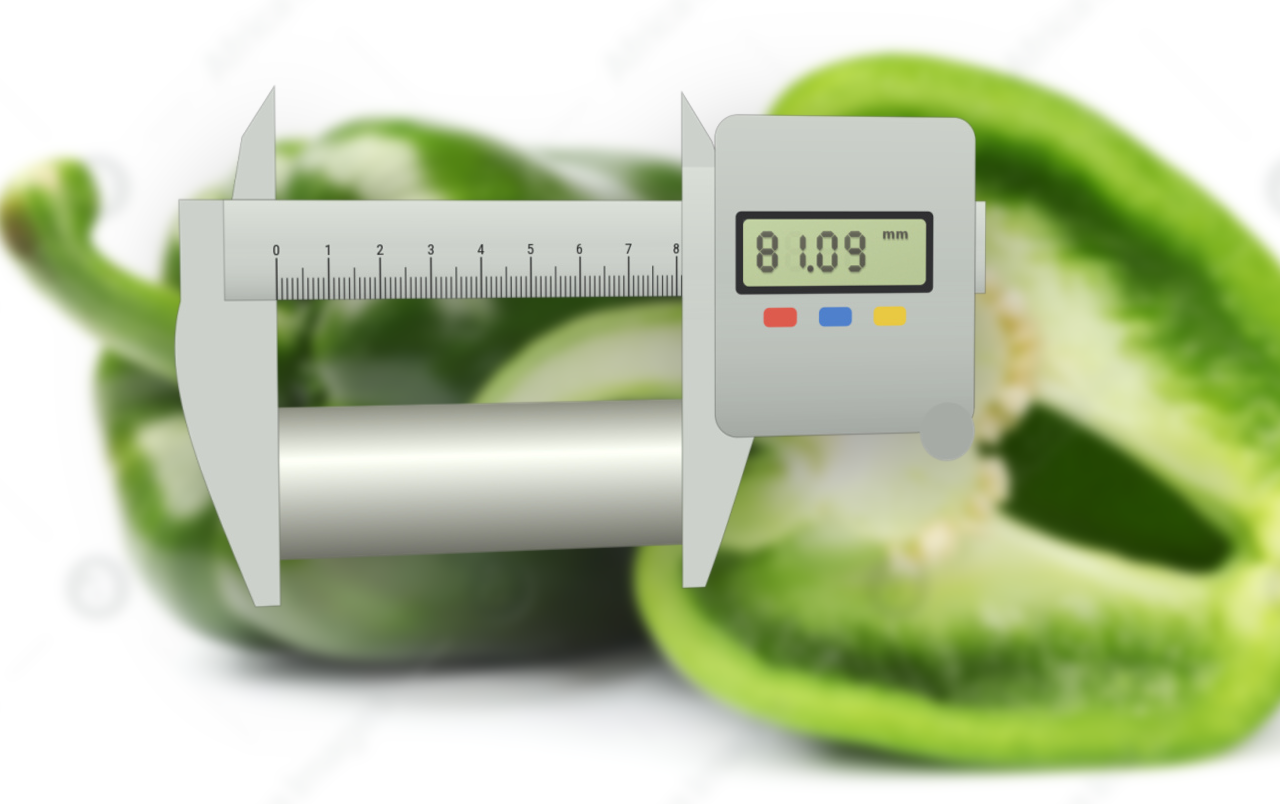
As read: 81.09,mm
